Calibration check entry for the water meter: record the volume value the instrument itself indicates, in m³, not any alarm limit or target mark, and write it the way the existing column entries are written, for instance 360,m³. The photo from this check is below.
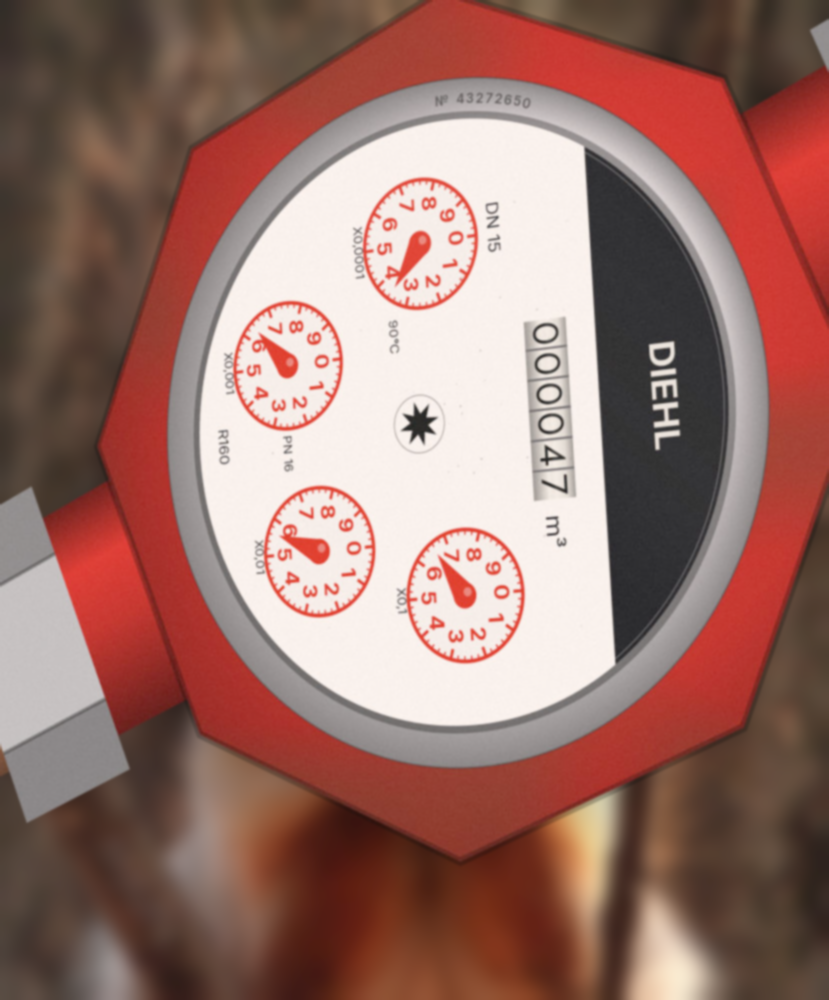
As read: 47.6563,m³
